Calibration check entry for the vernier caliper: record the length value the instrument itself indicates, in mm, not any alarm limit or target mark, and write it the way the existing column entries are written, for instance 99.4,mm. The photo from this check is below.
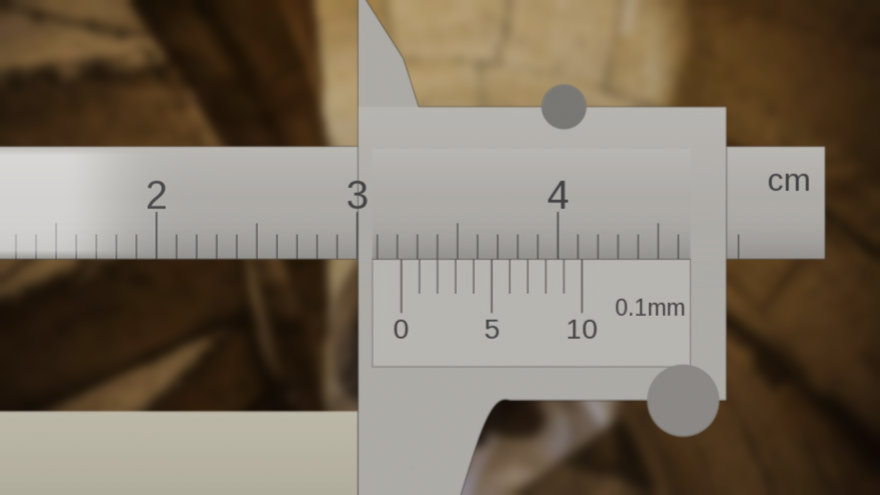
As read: 32.2,mm
